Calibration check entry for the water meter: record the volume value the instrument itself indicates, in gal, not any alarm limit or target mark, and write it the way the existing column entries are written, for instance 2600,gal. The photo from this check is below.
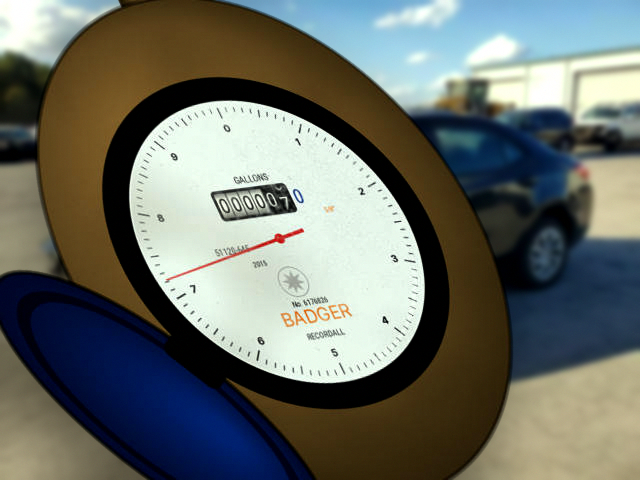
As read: 67.2,gal
